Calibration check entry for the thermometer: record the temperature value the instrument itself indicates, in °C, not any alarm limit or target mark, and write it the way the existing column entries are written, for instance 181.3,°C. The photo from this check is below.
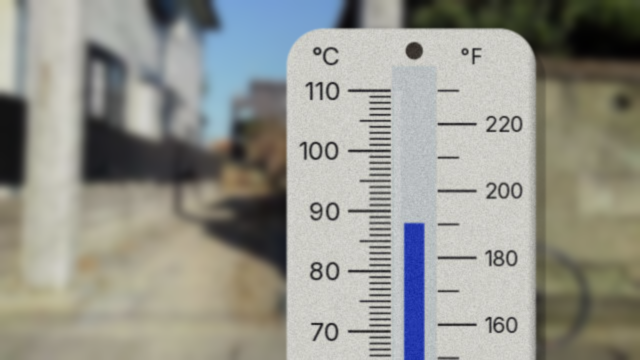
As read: 88,°C
